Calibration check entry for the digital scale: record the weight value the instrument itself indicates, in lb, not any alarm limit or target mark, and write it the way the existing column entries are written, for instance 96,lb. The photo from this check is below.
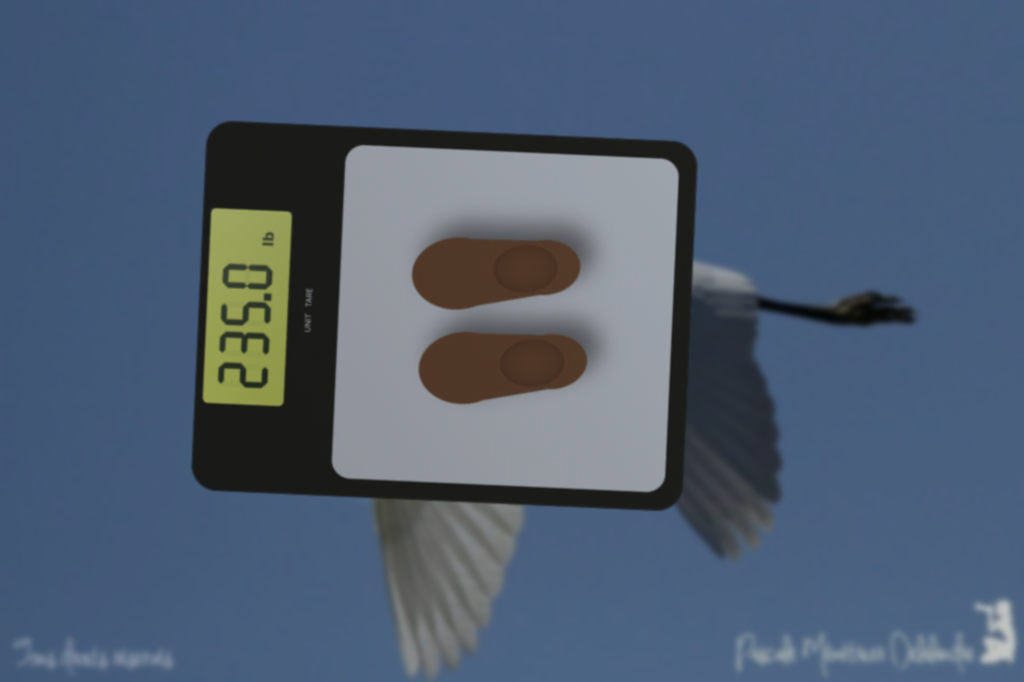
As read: 235.0,lb
